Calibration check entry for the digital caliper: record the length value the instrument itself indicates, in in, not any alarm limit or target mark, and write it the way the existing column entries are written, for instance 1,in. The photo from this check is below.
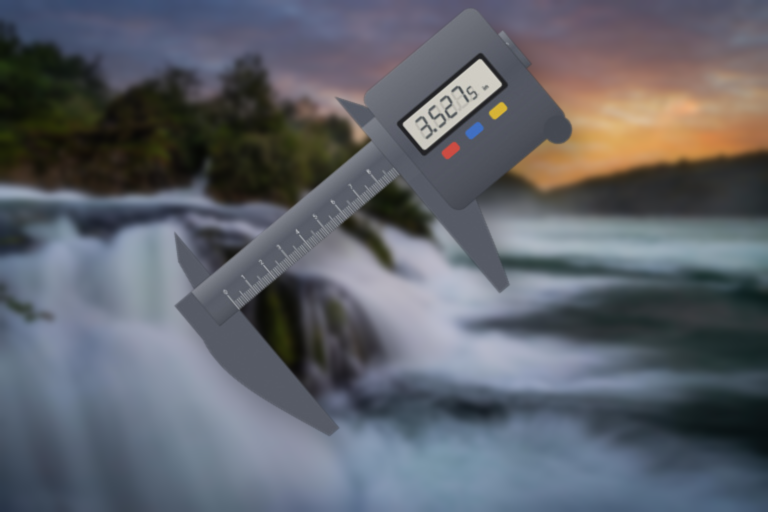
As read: 3.5275,in
